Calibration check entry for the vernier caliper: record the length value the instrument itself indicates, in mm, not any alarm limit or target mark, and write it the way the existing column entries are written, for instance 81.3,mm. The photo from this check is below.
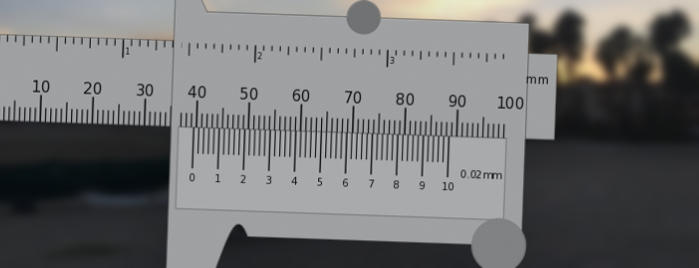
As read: 39.5,mm
